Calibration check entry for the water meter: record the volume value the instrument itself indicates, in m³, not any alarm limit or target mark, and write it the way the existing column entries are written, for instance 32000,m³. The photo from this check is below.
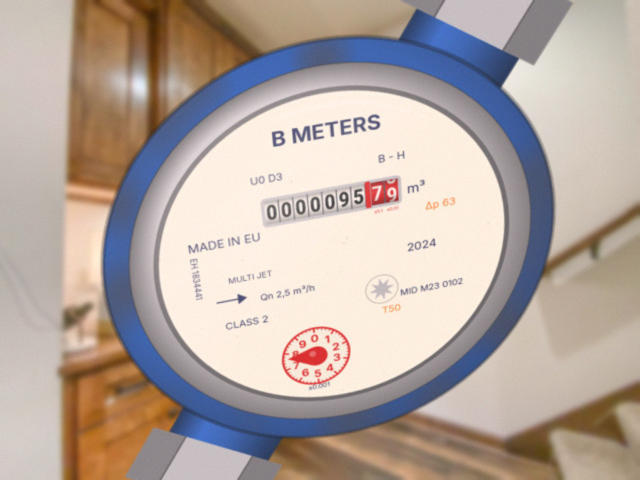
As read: 95.787,m³
